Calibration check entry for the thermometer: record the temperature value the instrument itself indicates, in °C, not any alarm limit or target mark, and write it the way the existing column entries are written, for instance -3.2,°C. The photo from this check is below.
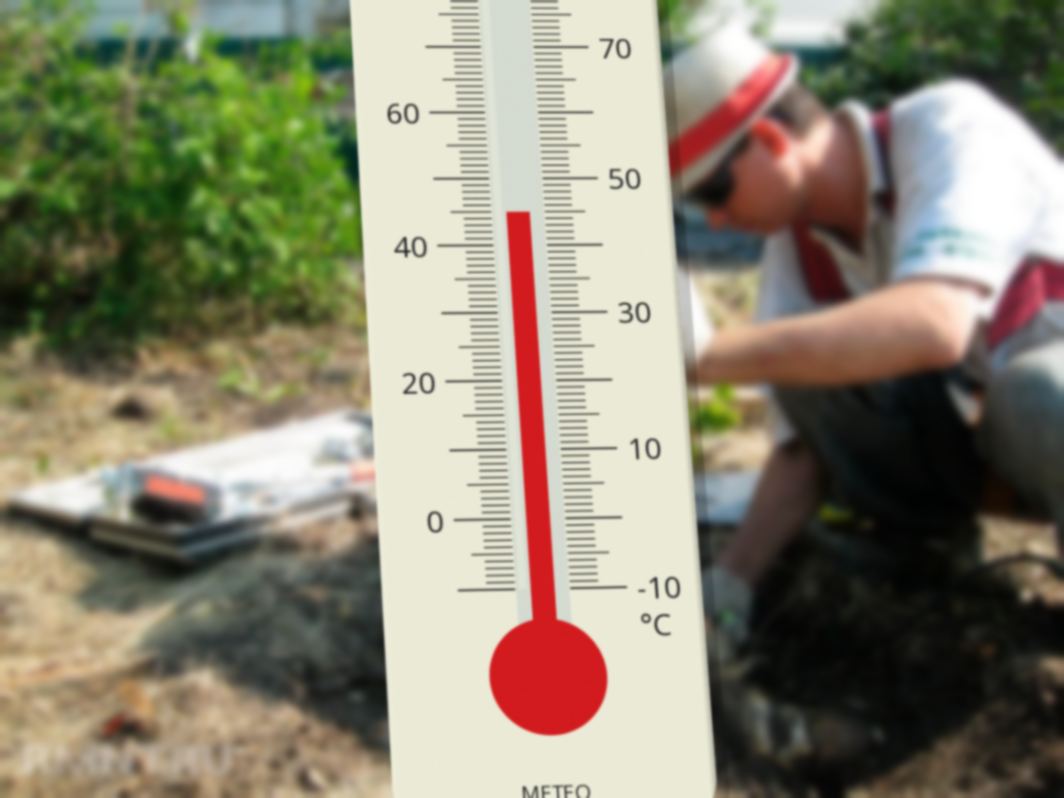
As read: 45,°C
